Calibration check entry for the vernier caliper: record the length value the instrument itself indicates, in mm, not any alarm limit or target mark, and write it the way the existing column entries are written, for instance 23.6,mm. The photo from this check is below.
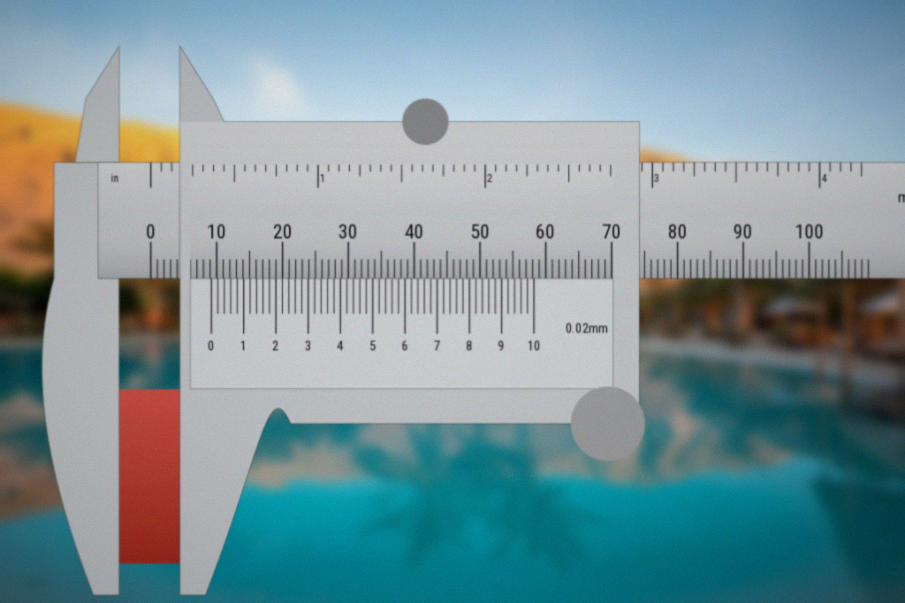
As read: 9.2,mm
